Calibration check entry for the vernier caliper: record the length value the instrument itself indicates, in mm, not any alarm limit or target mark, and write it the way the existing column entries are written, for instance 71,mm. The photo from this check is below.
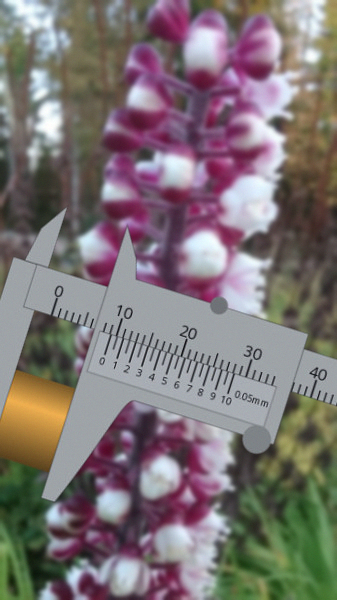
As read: 9.2,mm
